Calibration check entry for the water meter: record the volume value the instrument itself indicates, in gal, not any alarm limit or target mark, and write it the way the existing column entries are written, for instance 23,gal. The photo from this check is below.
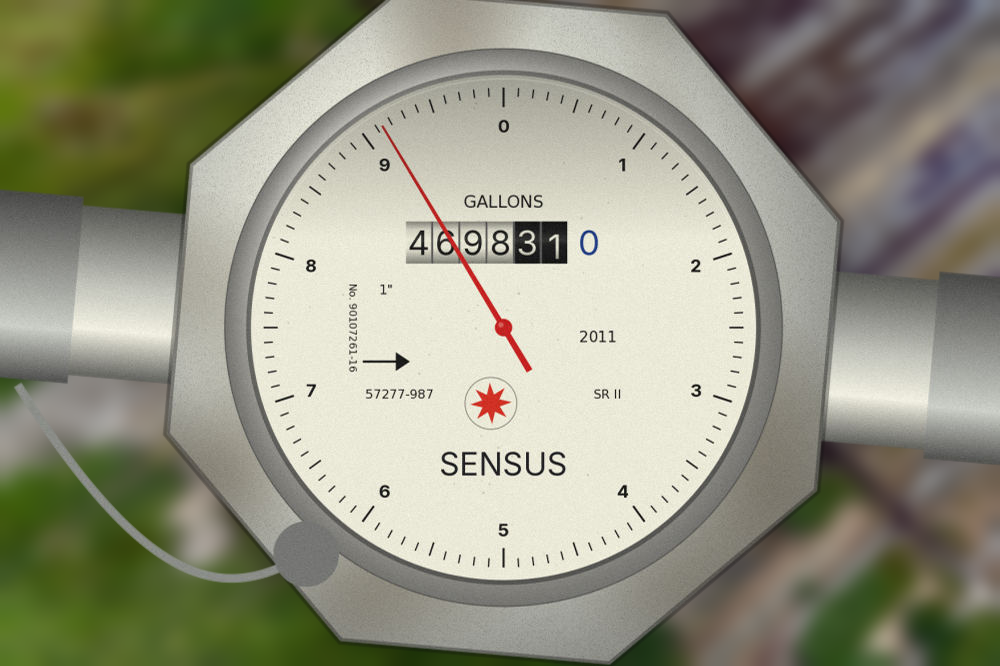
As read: 4698309.1,gal
